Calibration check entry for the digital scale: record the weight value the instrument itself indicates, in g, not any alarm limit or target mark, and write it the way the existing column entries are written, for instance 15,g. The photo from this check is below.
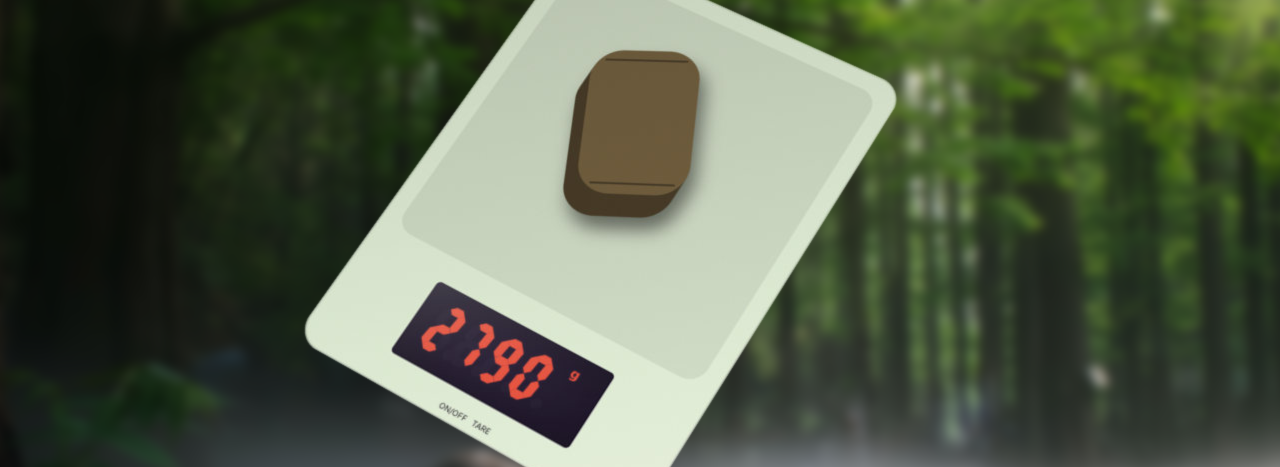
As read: 2790,g
